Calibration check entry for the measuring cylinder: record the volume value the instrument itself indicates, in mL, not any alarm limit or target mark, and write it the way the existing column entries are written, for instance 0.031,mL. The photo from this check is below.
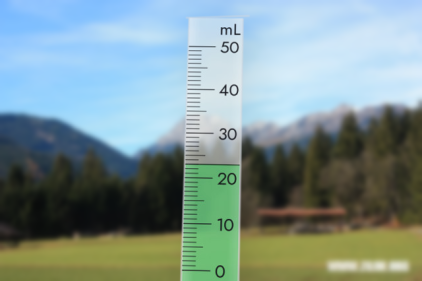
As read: 23,mL
